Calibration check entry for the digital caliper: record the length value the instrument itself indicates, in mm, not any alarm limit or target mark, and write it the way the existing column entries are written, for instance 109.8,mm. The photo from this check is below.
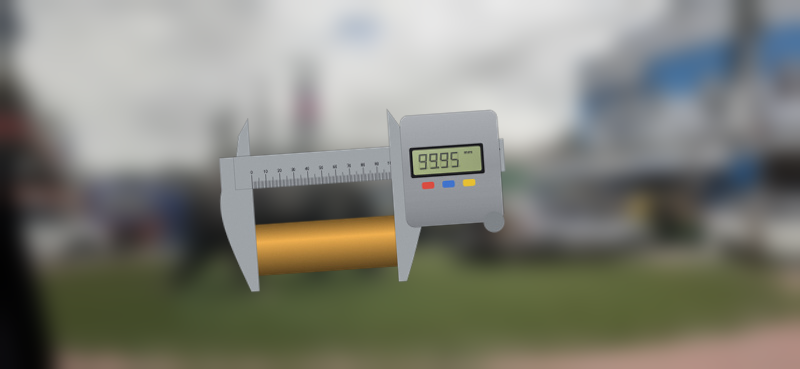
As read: 99.95,mm
